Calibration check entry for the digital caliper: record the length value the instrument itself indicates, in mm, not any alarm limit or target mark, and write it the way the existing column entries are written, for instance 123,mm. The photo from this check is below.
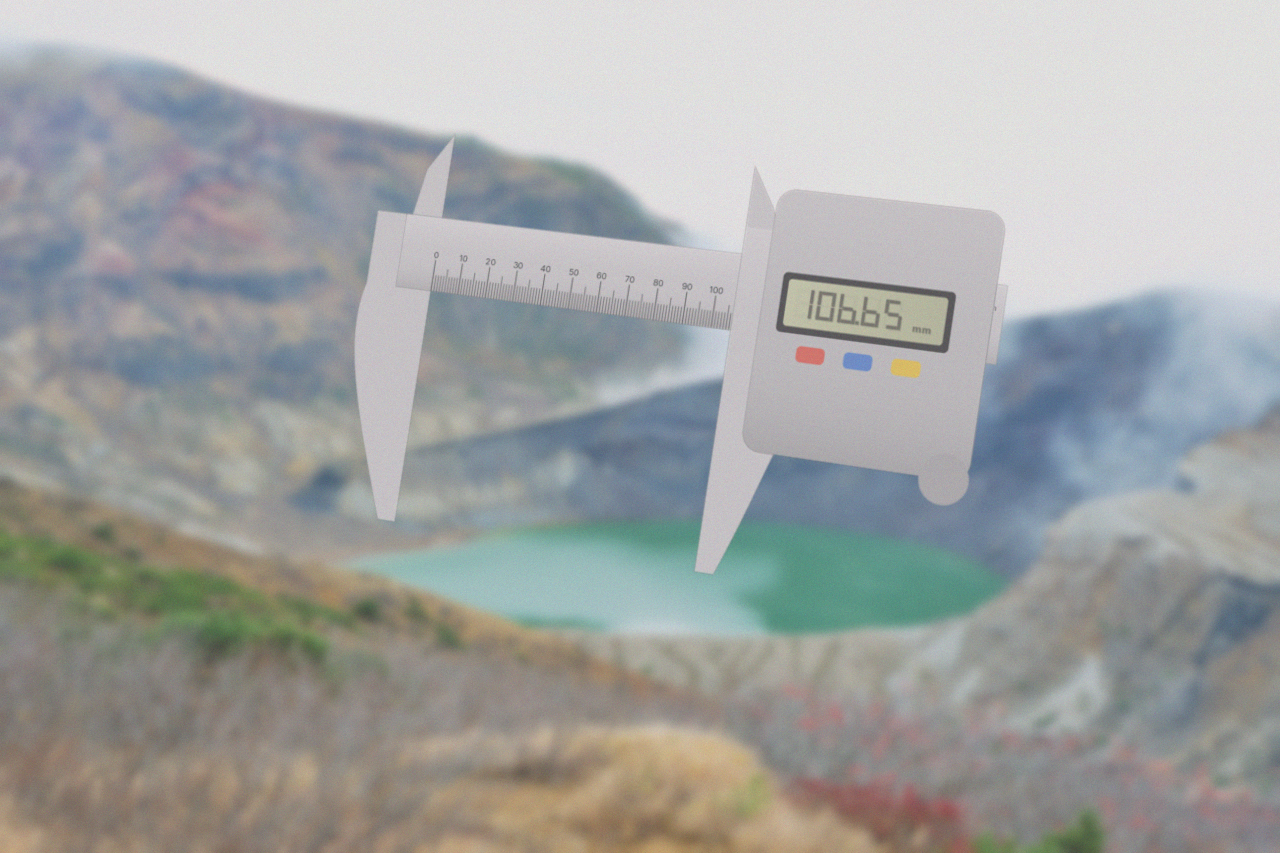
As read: 106.65,mm
